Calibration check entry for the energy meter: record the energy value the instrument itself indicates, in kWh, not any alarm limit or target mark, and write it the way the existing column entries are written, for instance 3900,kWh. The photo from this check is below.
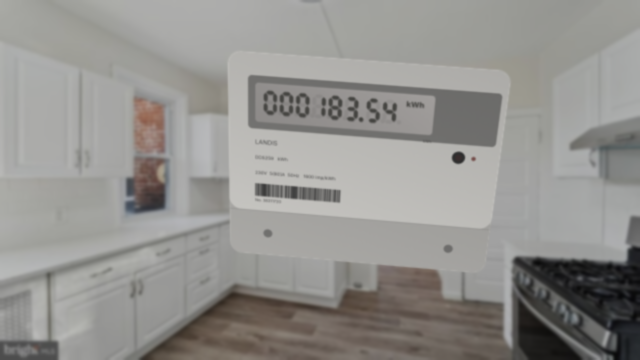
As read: 183.54,kWh
